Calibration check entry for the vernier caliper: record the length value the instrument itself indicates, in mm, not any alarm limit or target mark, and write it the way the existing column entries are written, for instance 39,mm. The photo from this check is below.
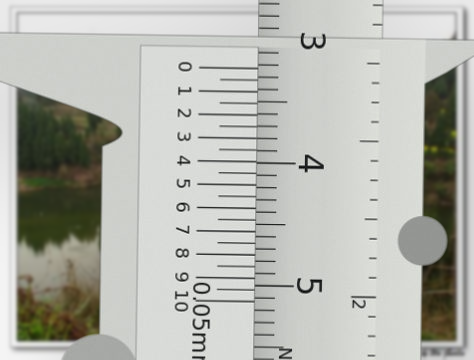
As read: 32.3,mm
